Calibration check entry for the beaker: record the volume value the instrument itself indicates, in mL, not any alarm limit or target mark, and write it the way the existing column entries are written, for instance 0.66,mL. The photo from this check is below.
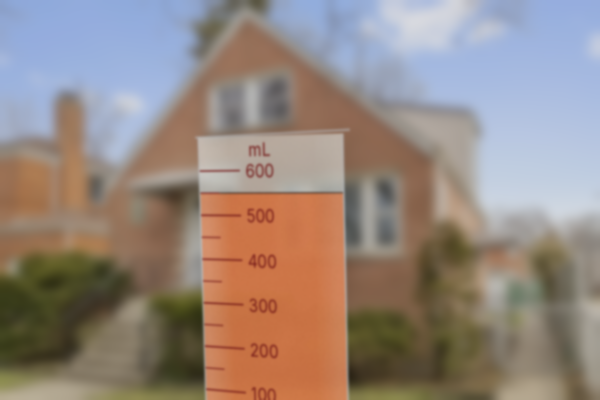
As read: 550,mL
